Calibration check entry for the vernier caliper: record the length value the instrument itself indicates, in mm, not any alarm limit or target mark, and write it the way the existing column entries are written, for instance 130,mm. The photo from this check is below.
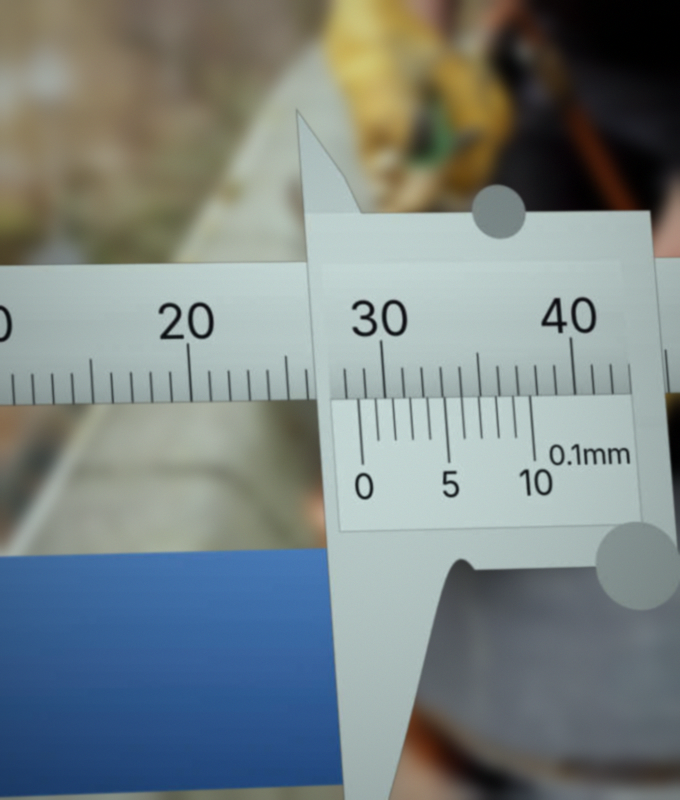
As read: 28.6,mm
